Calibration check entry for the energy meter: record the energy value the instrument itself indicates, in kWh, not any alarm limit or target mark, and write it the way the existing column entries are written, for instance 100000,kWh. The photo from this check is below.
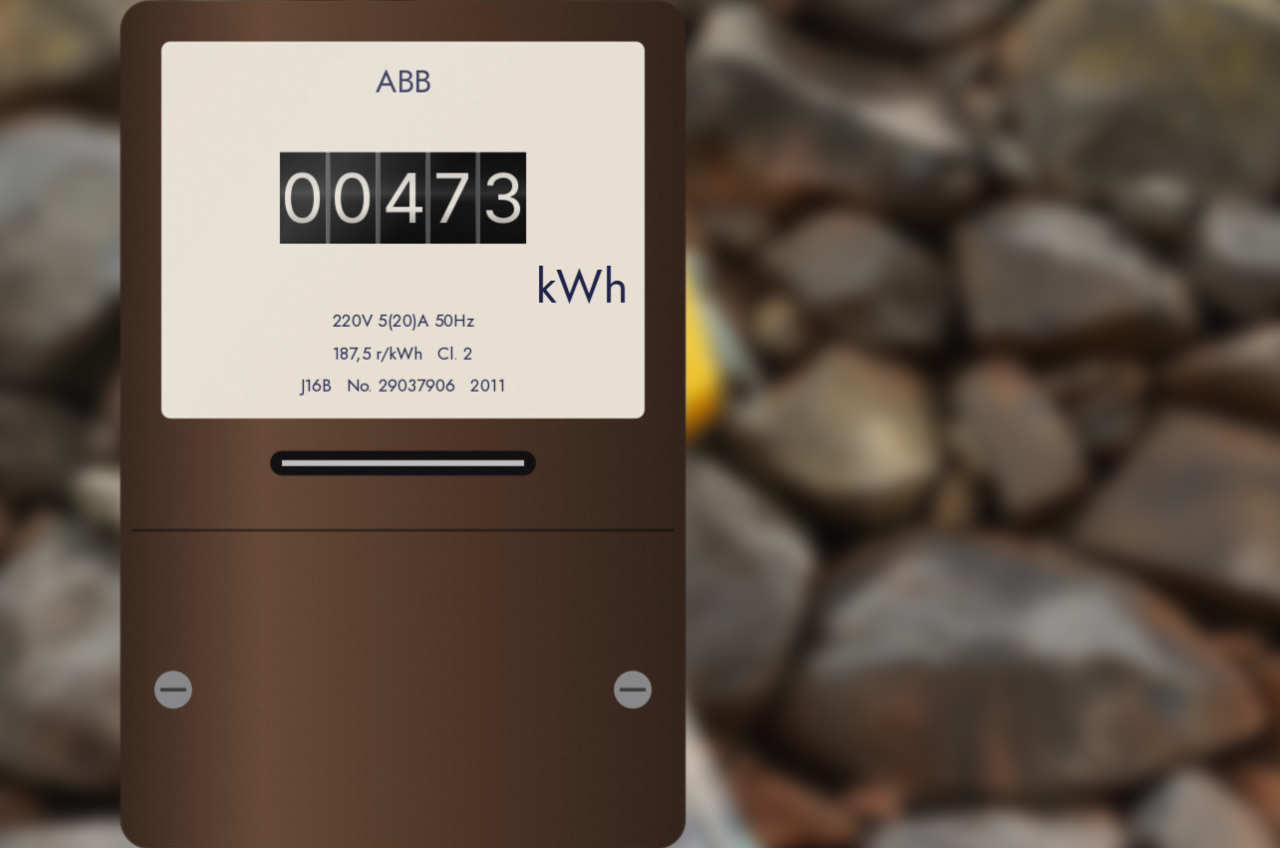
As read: 473,kWh
